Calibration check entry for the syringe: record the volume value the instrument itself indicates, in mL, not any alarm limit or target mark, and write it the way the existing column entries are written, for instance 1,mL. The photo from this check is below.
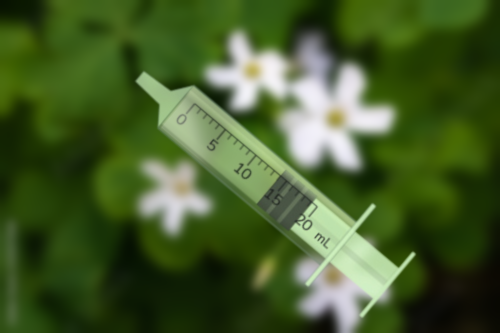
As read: 14,mL
